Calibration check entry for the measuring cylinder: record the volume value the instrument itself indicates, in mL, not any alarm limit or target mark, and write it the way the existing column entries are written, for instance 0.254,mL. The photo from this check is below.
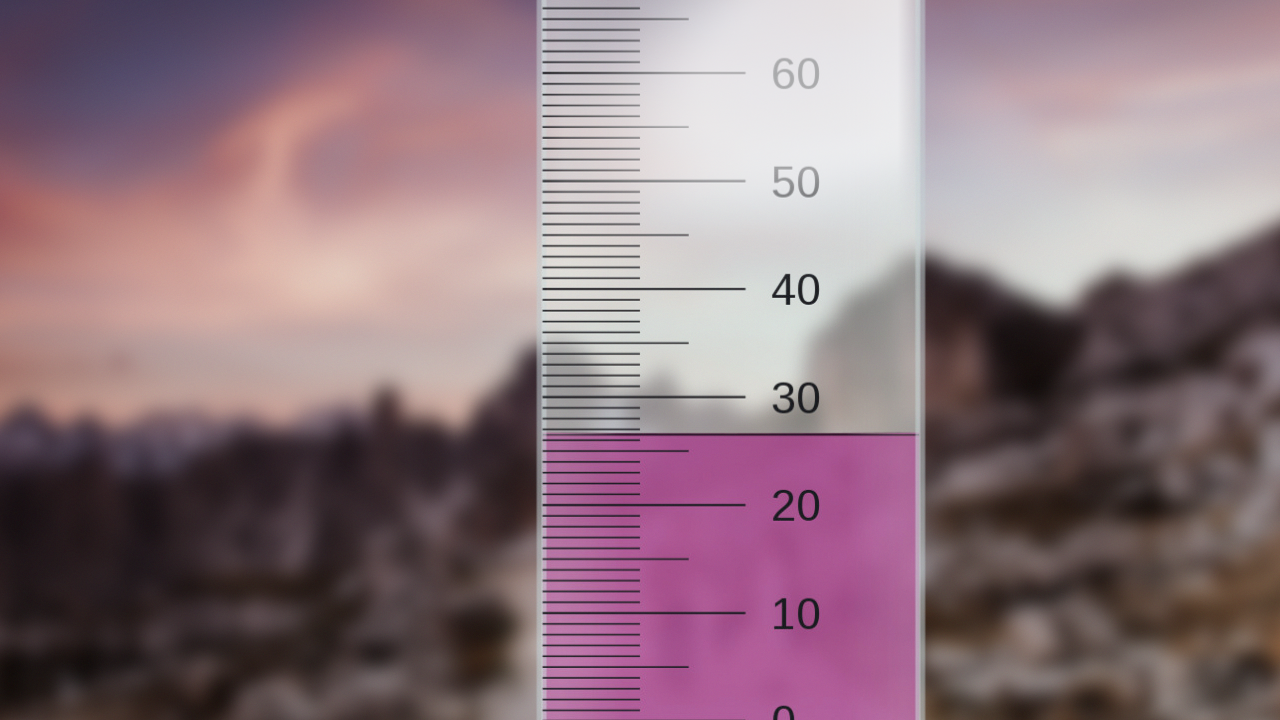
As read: 26.5,mL
